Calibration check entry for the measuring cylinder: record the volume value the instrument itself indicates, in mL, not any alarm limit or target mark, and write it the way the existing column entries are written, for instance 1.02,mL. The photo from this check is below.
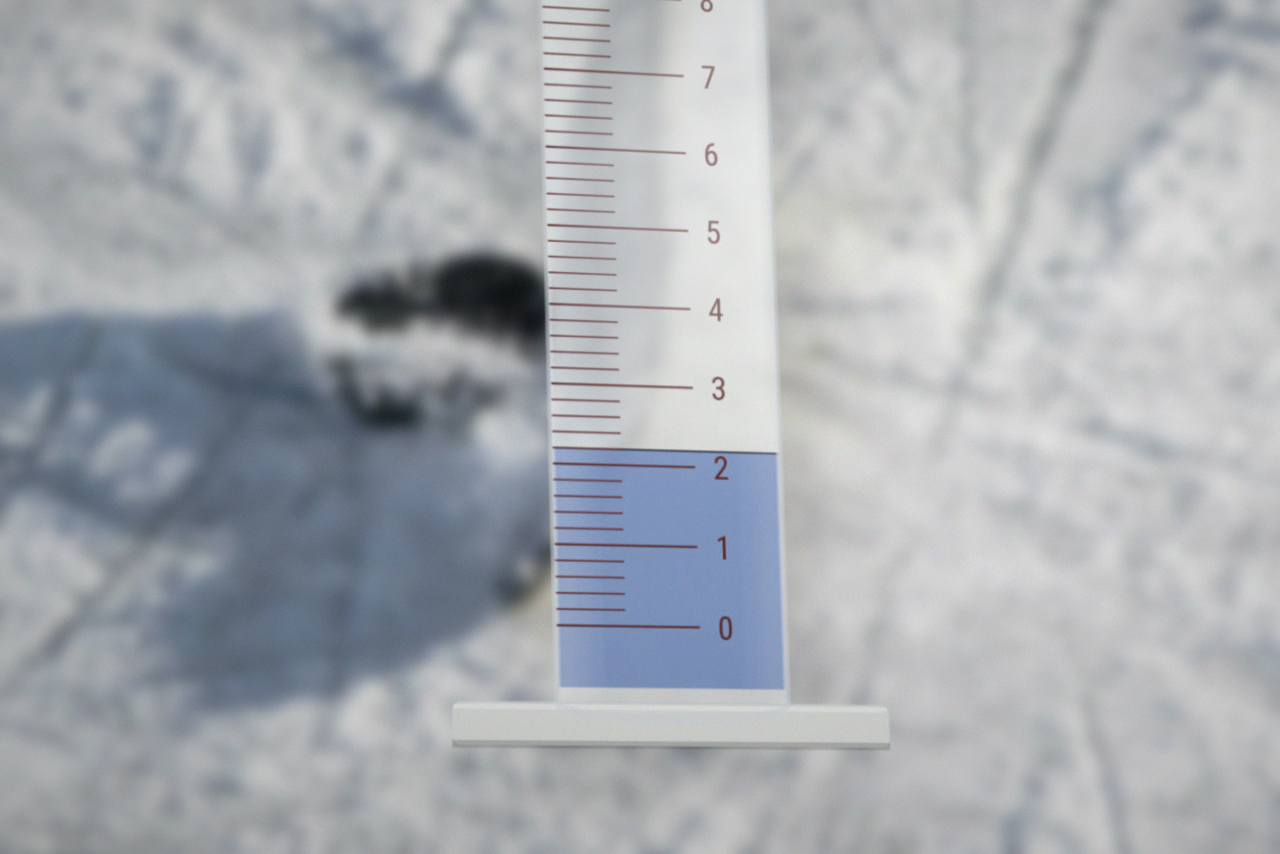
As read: 2.2,mL
